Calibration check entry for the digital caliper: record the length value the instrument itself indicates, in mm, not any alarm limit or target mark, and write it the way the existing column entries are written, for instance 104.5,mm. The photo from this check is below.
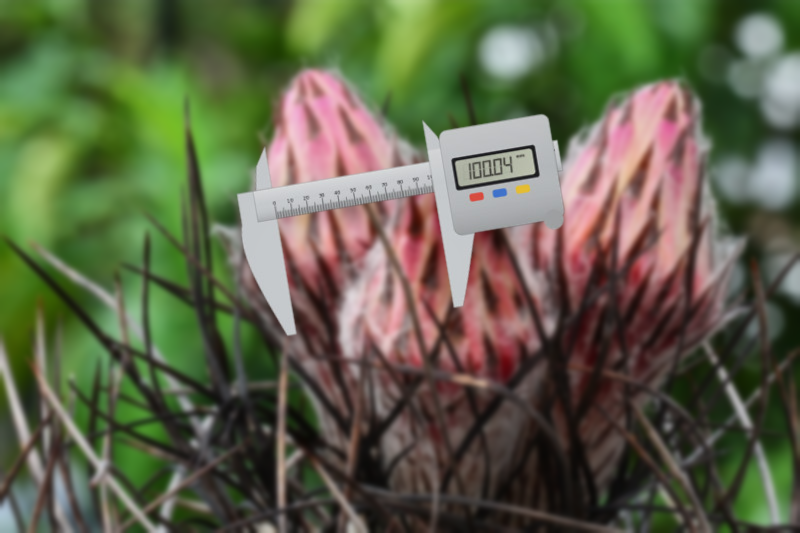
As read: 100.04,mm
